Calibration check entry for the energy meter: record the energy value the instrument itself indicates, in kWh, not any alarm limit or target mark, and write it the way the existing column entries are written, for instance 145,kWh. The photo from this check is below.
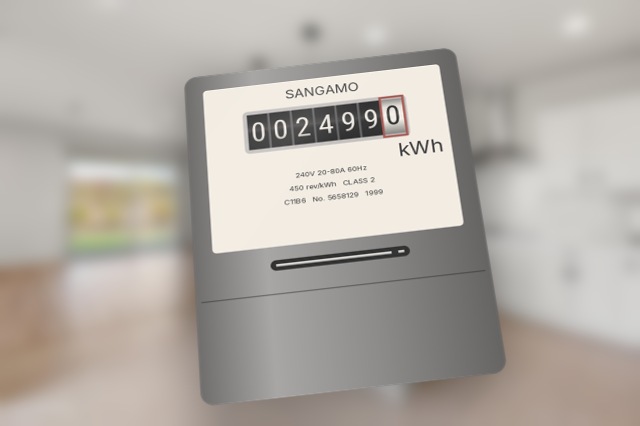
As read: 2499.0,kWh
